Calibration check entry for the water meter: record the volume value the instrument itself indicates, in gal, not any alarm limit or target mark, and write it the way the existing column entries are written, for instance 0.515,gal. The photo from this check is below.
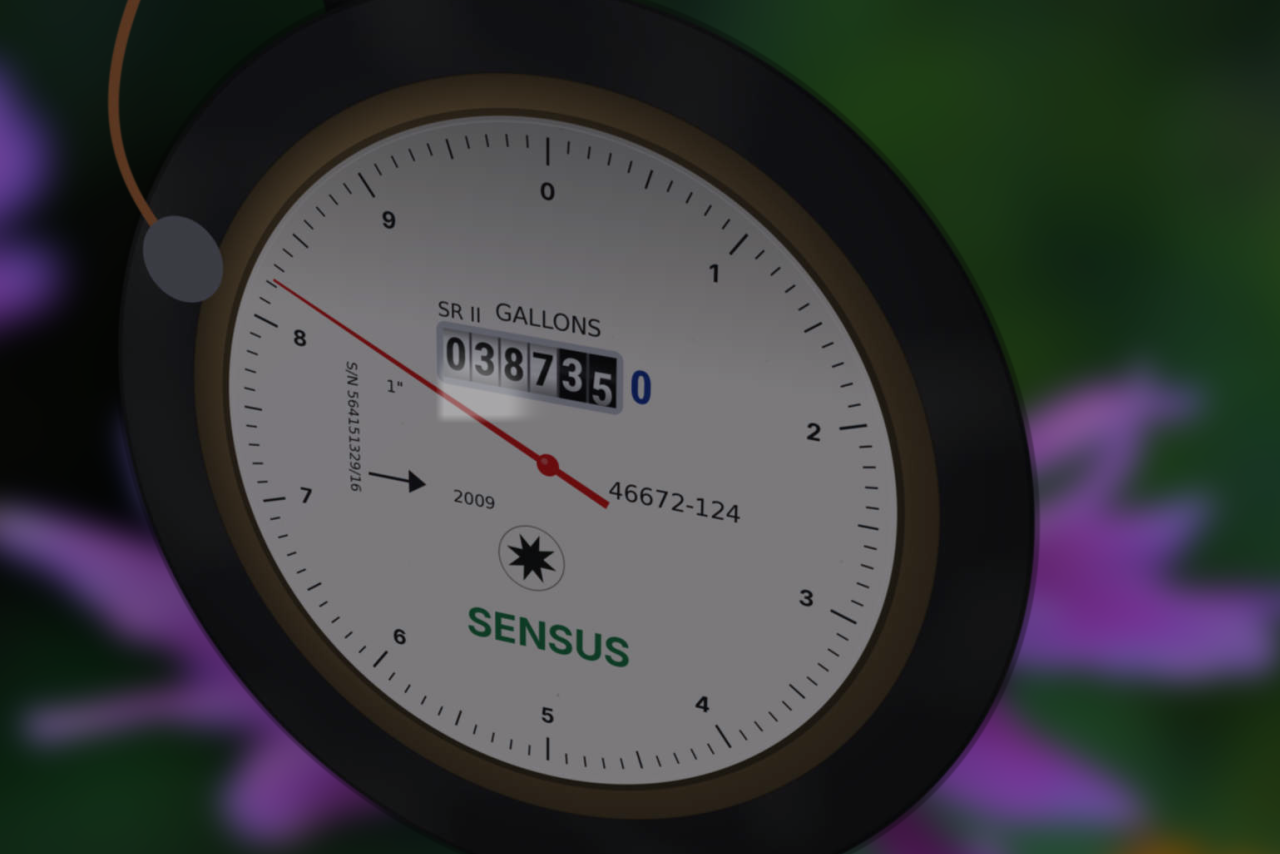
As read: 387348.2,gal
